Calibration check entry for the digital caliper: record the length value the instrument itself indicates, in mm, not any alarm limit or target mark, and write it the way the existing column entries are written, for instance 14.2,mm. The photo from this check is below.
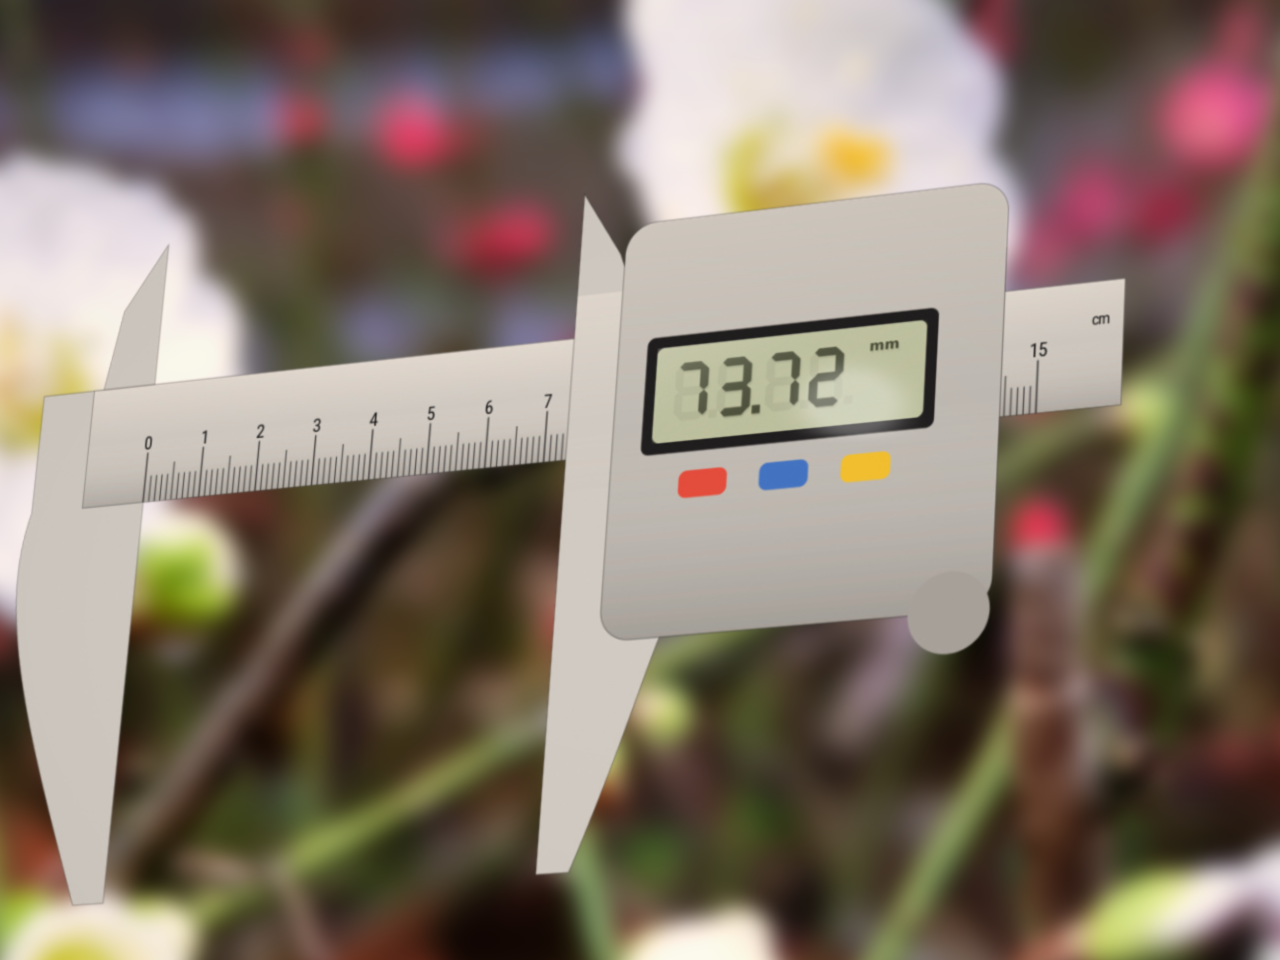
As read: 73.72,mm
